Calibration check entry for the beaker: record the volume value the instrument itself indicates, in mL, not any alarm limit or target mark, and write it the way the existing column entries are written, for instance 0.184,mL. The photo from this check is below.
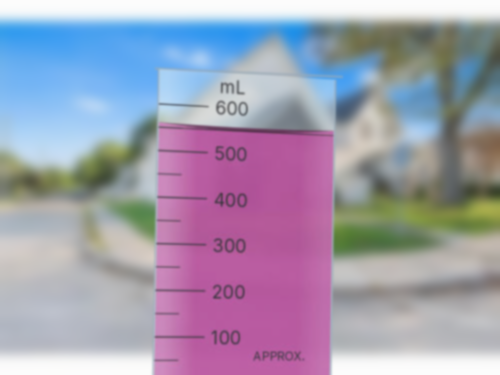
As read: 550,mL
